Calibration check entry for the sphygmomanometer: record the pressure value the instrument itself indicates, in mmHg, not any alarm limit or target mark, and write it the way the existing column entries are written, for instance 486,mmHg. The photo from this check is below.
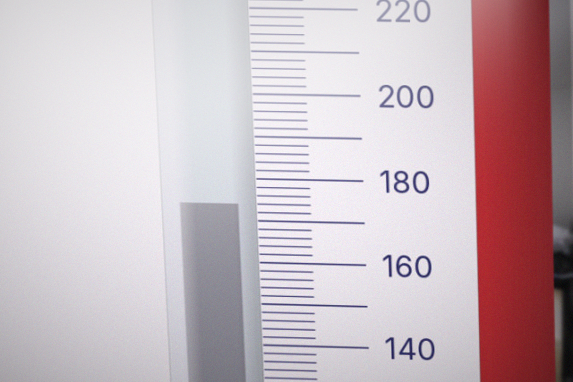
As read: 174,mmHg
